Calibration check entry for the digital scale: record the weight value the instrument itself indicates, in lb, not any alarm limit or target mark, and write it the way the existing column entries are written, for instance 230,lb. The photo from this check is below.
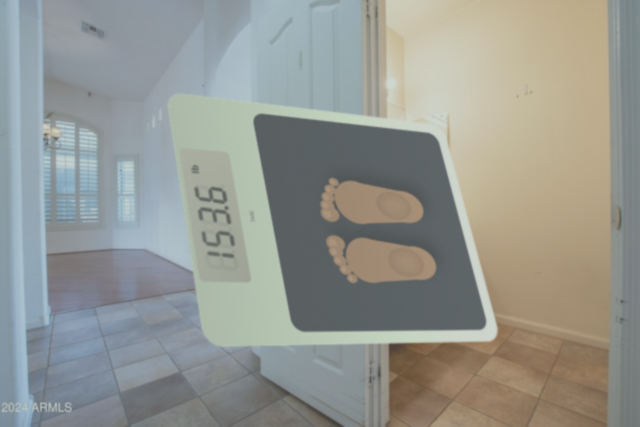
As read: 153.6,lb
